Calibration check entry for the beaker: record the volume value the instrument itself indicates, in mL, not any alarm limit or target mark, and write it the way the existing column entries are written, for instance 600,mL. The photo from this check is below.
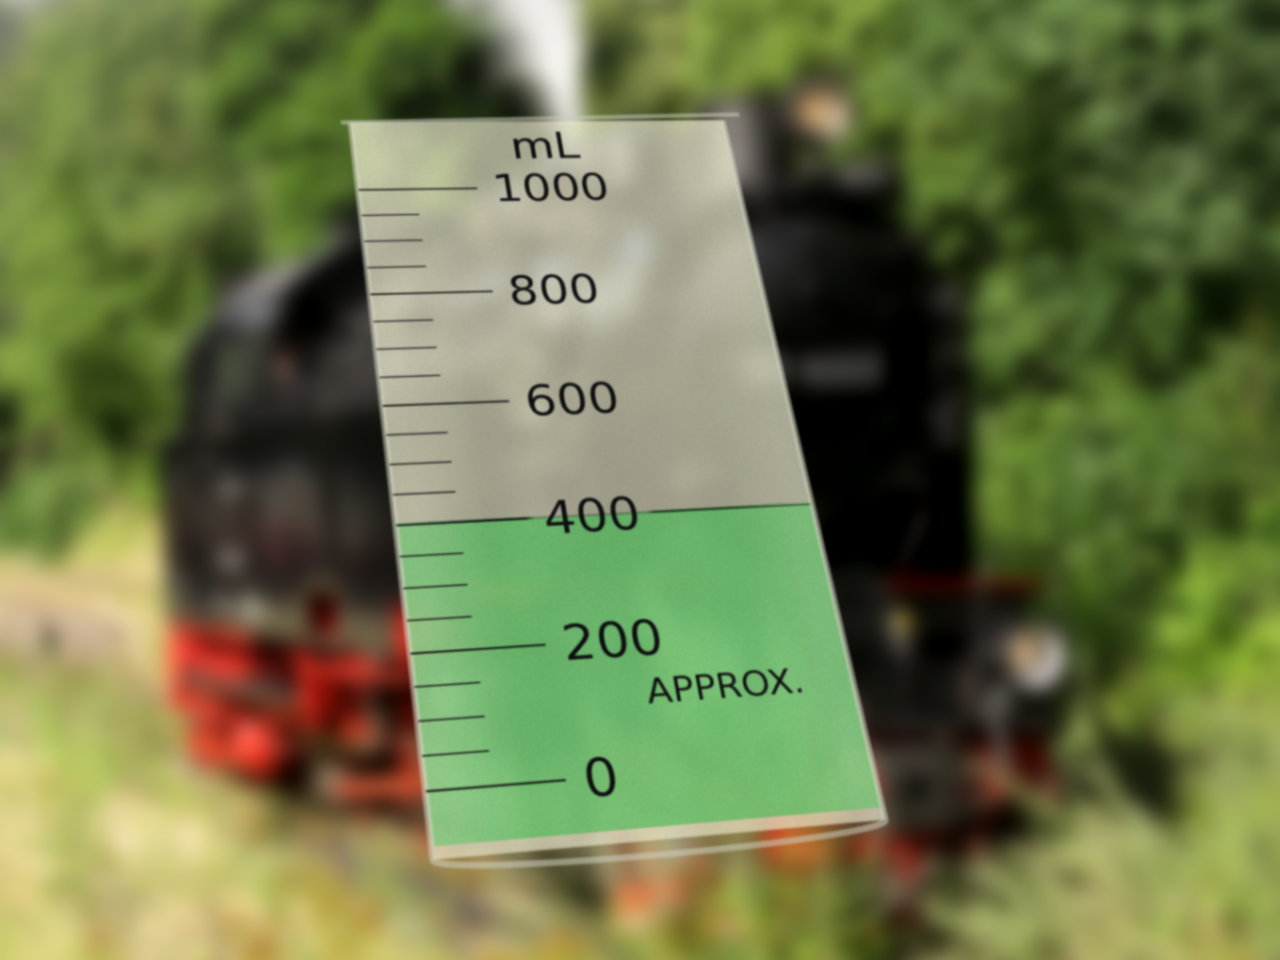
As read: 400,mL
